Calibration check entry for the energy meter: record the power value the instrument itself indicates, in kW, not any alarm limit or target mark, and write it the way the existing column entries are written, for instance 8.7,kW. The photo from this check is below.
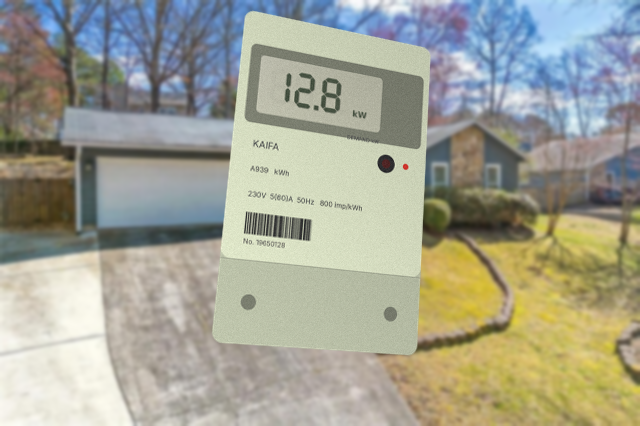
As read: 12.8,kW
